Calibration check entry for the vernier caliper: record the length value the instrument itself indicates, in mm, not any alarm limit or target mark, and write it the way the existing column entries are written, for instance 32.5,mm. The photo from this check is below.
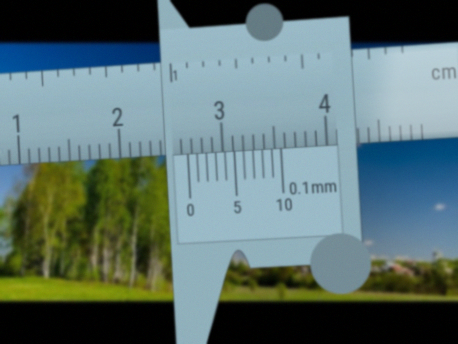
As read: 26.6,mm
